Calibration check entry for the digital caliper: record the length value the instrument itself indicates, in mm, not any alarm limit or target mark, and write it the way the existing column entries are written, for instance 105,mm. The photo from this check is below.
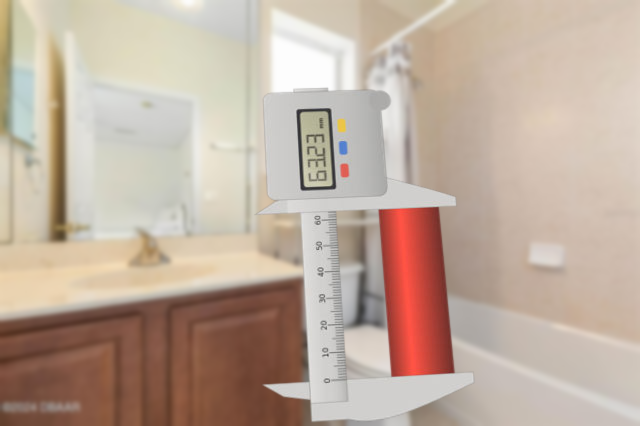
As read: 63.23,mm
